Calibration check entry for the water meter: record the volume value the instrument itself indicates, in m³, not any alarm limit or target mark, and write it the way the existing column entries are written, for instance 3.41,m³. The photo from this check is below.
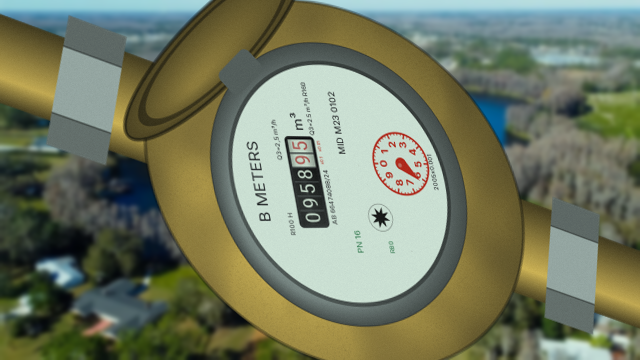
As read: 958.956,m³
